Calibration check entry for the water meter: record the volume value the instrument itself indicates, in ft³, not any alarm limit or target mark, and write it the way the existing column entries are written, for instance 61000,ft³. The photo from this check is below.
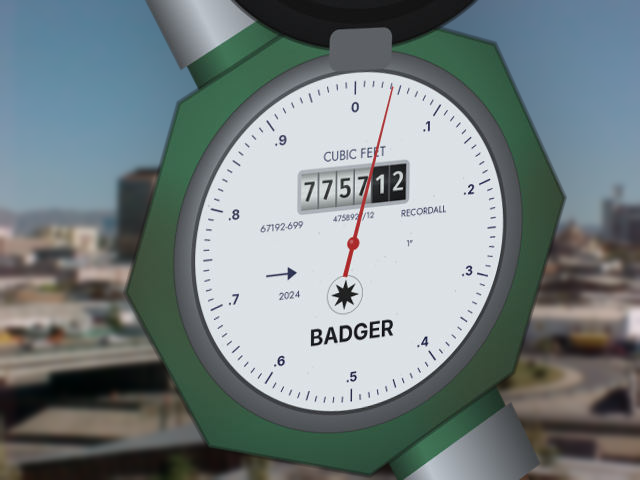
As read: 775712.04,ft³
